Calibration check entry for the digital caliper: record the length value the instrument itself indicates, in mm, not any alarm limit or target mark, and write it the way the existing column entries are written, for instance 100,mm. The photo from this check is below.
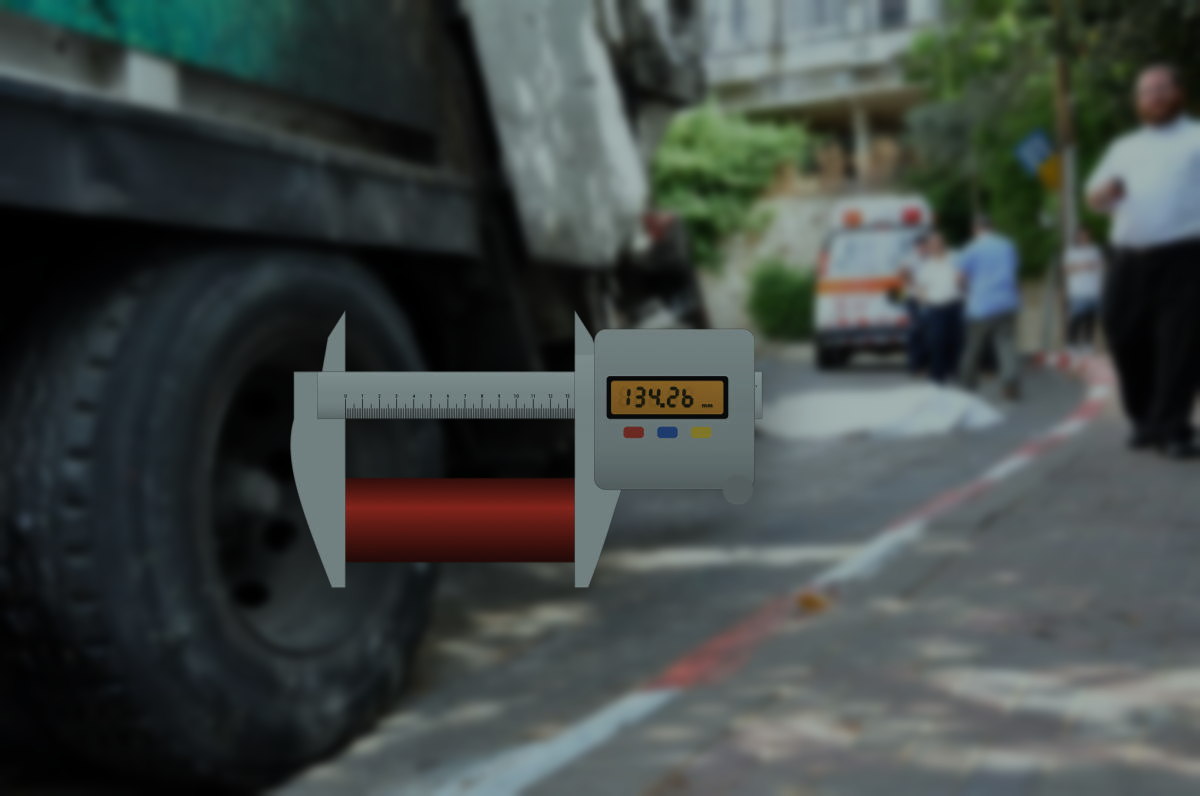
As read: 134.26,mm
